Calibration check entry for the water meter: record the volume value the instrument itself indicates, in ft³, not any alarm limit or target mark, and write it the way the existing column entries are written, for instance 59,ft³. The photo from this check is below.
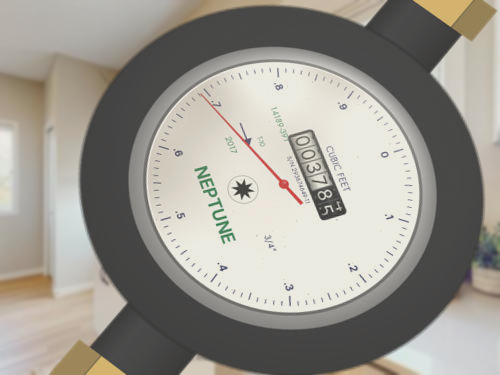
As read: 3784.69,ft³
